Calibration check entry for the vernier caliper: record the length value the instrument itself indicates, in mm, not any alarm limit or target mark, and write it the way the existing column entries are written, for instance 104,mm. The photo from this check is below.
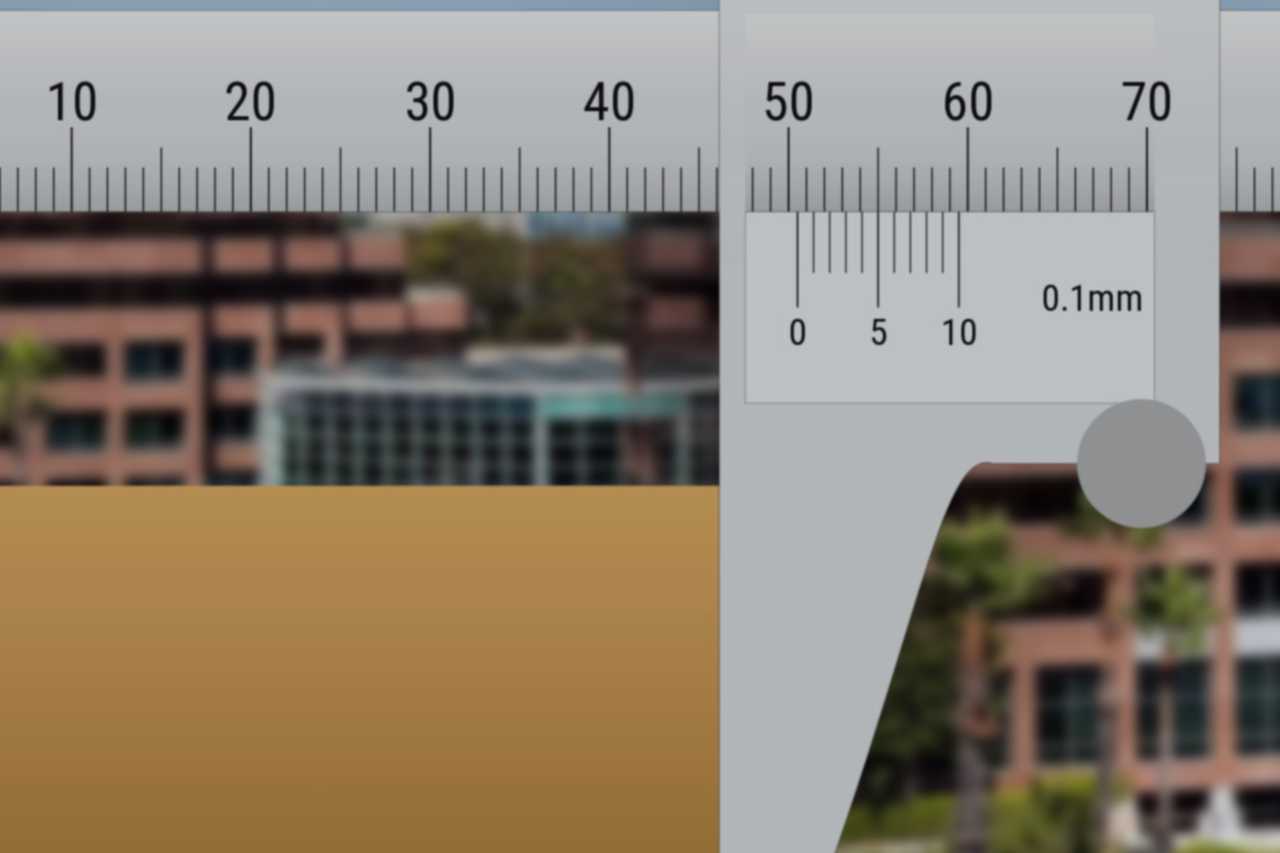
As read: 50.5,mm
